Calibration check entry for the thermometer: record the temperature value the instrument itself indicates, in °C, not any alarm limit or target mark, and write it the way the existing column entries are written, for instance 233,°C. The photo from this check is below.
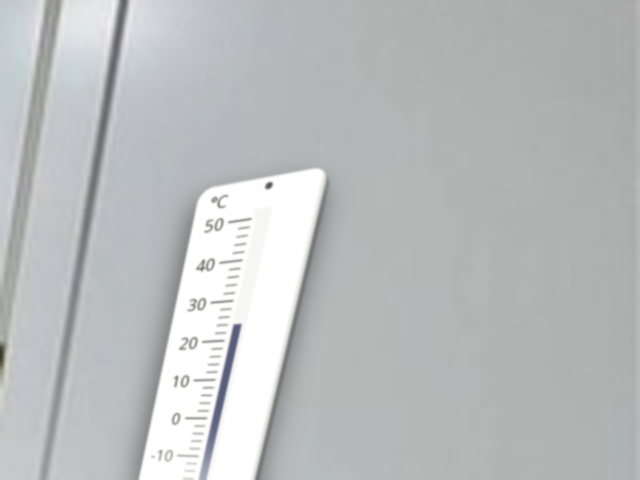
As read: 24,°C
